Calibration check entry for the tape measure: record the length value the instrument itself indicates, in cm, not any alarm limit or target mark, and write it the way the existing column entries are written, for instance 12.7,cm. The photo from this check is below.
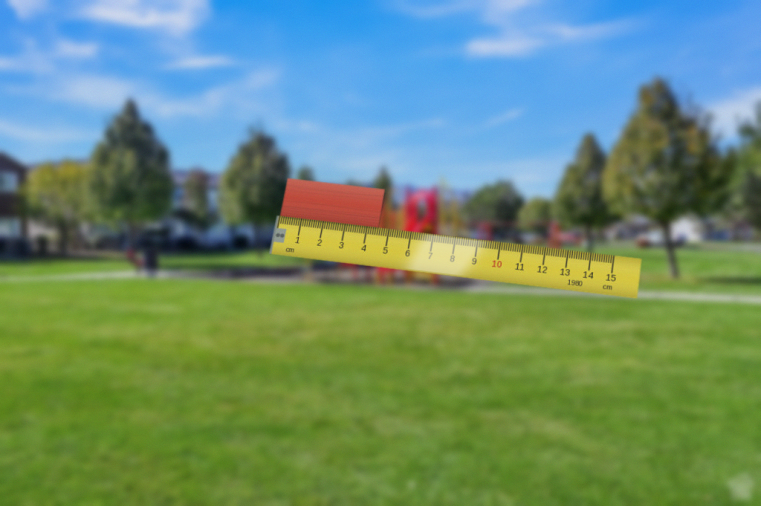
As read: 4.5,cm
